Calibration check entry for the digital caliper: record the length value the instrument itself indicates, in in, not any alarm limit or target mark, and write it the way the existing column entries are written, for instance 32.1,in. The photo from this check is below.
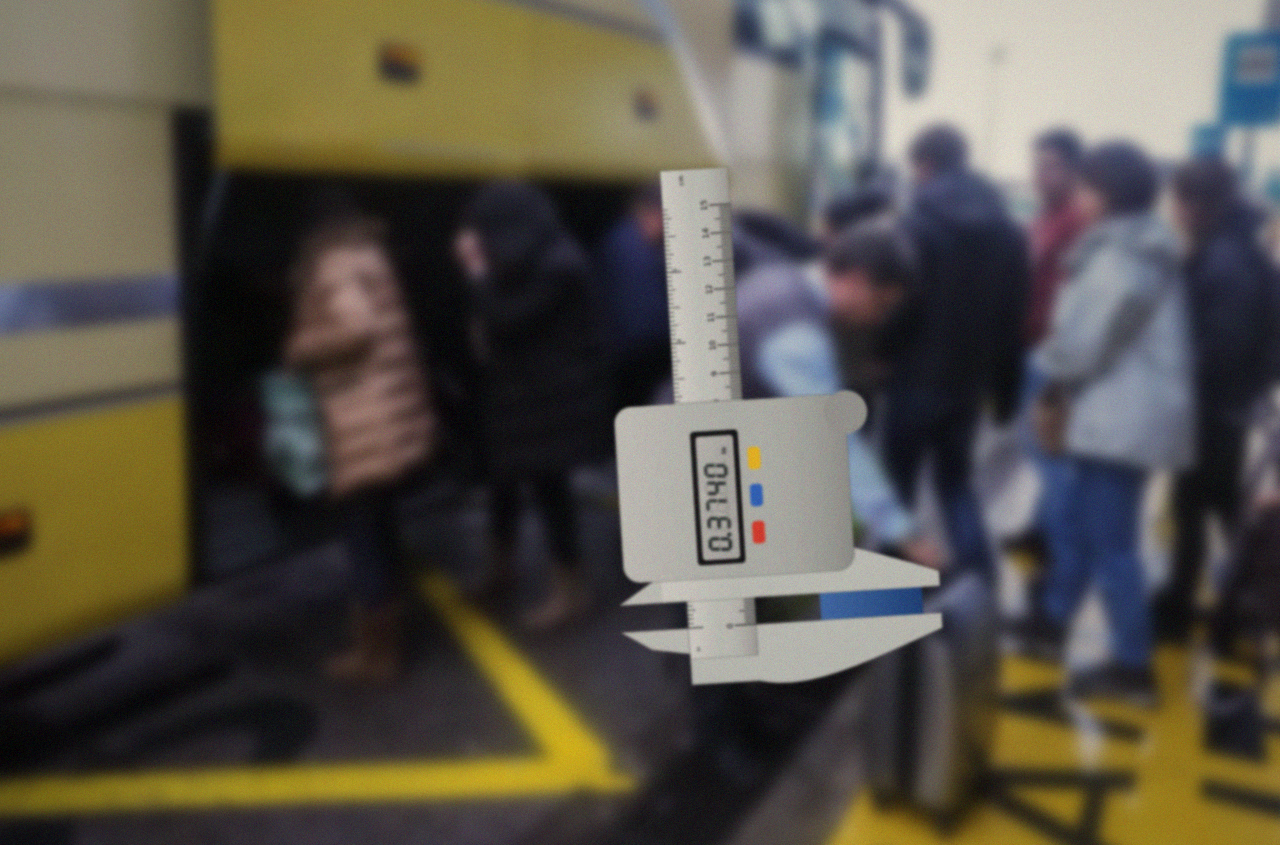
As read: 0.3740,in
